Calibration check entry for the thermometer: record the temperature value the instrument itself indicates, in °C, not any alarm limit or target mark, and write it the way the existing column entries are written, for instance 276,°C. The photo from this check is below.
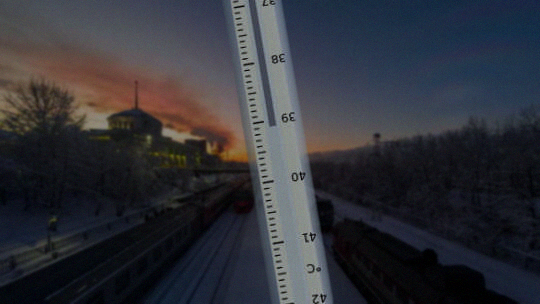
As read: 39.1,°C
